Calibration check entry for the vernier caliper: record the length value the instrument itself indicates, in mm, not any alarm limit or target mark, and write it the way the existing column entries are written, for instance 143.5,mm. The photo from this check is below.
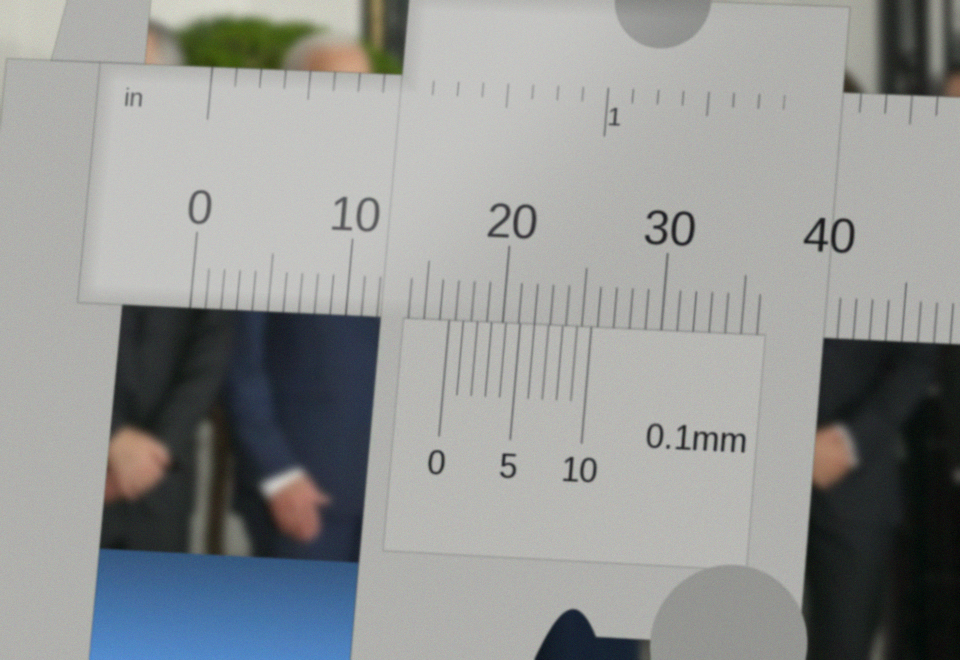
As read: 16.6,mm
